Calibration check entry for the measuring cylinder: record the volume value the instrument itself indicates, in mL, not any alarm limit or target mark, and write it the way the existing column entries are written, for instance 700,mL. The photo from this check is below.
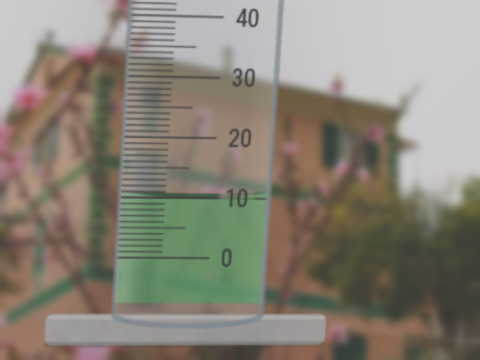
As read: 10,mL
